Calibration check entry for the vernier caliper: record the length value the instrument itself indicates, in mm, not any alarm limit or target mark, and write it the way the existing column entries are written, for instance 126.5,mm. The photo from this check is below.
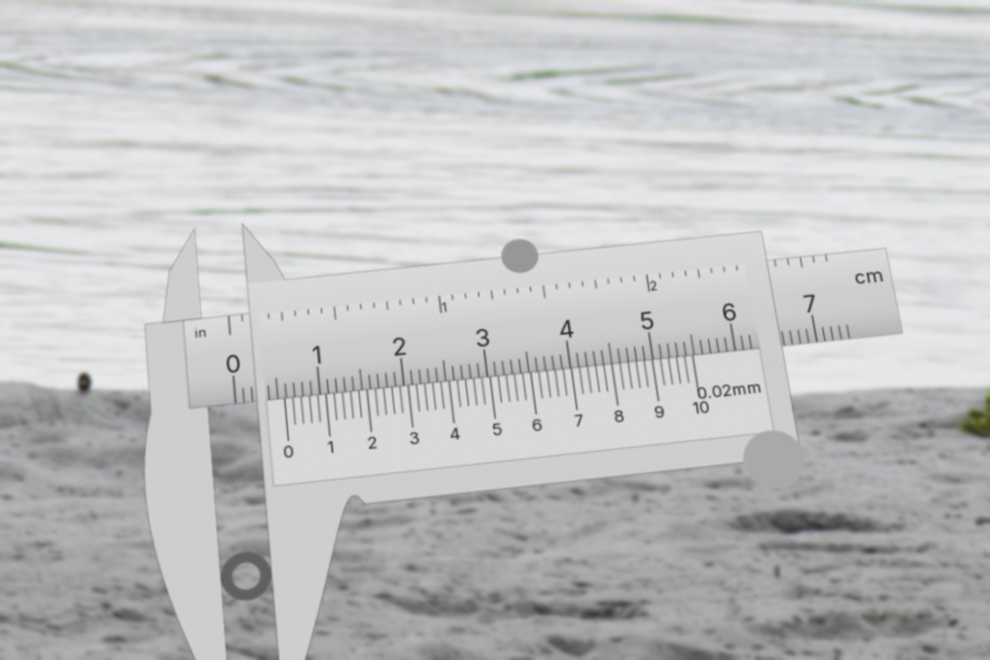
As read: 5.8,mm
